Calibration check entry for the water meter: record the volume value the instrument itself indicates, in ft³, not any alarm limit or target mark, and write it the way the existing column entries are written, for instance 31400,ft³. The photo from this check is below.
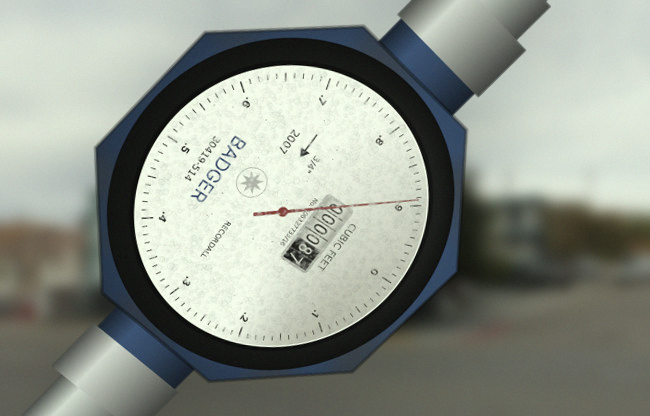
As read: 86.89,ft³
